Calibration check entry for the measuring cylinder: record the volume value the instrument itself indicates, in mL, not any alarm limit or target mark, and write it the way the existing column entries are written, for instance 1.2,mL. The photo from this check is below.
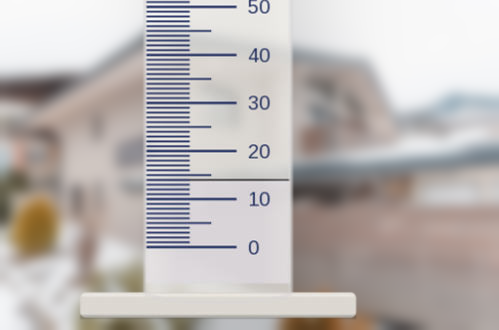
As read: 14,mL
